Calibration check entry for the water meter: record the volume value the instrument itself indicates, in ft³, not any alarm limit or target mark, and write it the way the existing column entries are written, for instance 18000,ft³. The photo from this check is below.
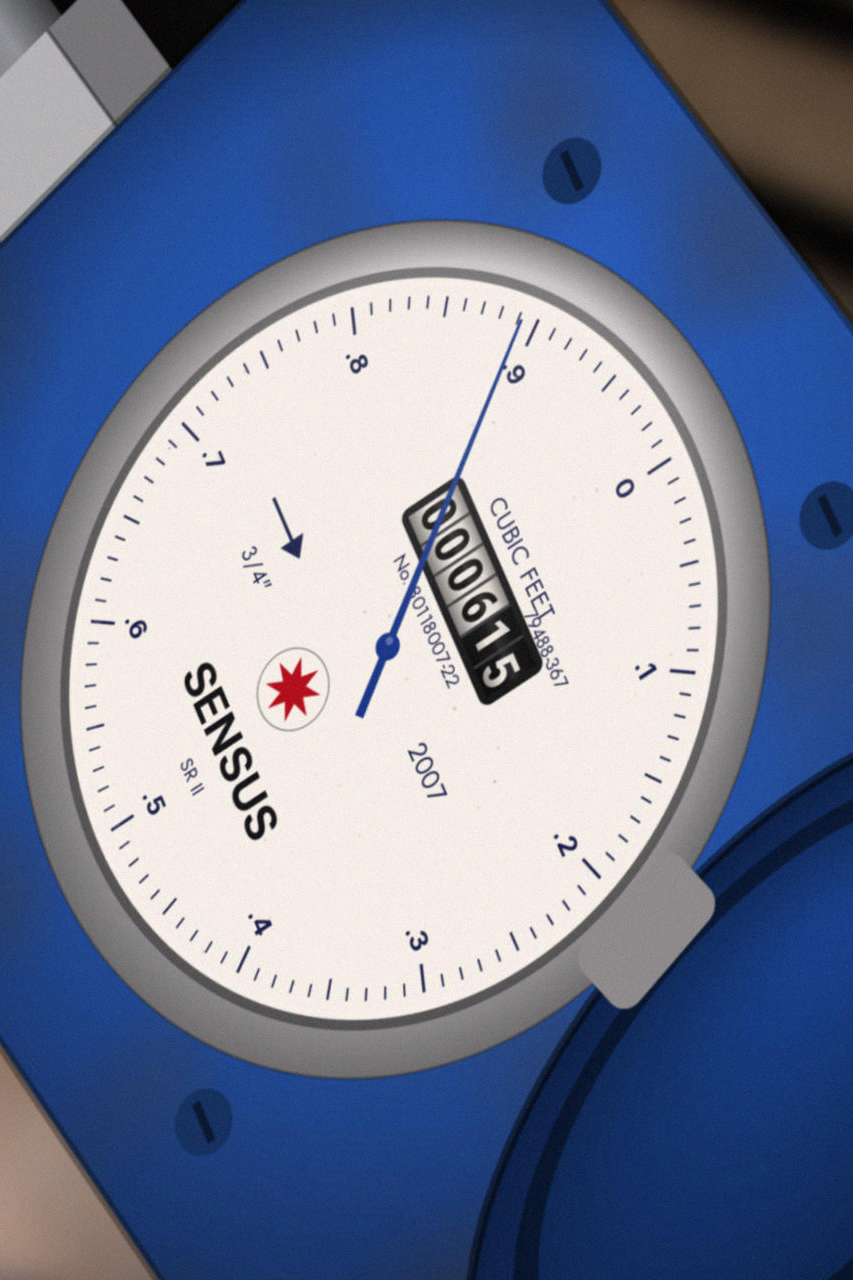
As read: 614.89,ft³
